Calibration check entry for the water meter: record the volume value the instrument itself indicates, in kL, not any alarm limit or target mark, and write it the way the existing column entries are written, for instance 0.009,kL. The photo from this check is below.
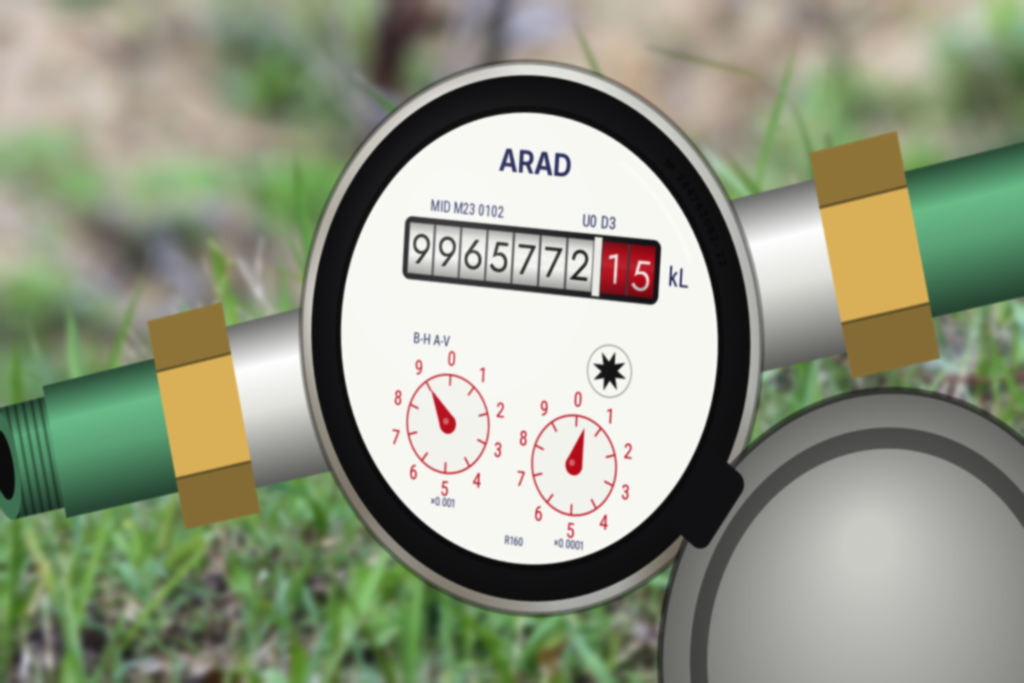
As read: 9965772.1490,kL
